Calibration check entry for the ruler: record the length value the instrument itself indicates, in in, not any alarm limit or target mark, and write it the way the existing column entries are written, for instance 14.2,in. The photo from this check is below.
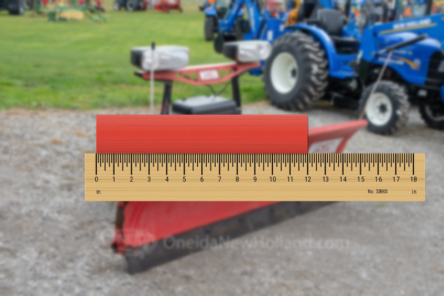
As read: 12,in
